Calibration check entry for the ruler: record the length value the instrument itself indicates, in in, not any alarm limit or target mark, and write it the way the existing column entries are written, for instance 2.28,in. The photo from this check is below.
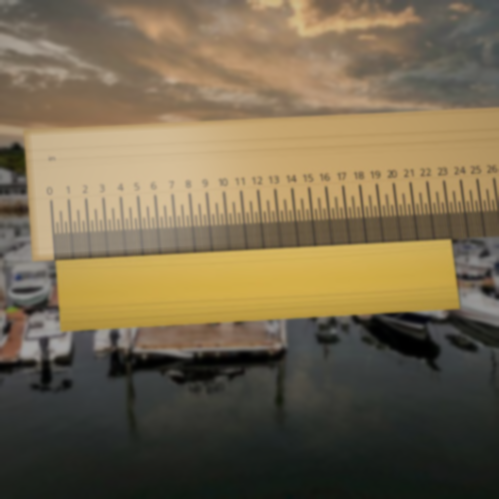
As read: 23,in
